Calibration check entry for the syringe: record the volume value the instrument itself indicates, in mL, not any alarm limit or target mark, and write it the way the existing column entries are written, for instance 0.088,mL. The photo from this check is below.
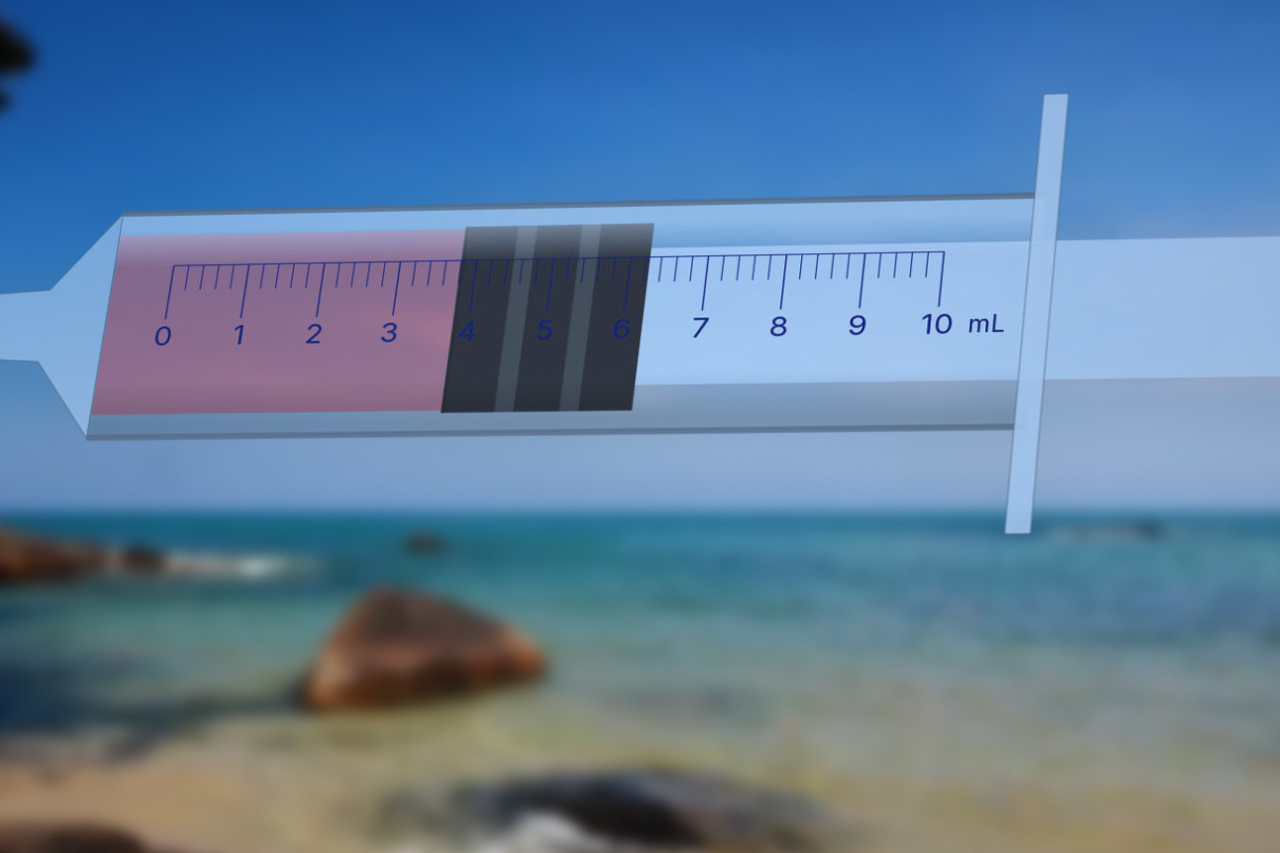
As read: 3.8,mL
